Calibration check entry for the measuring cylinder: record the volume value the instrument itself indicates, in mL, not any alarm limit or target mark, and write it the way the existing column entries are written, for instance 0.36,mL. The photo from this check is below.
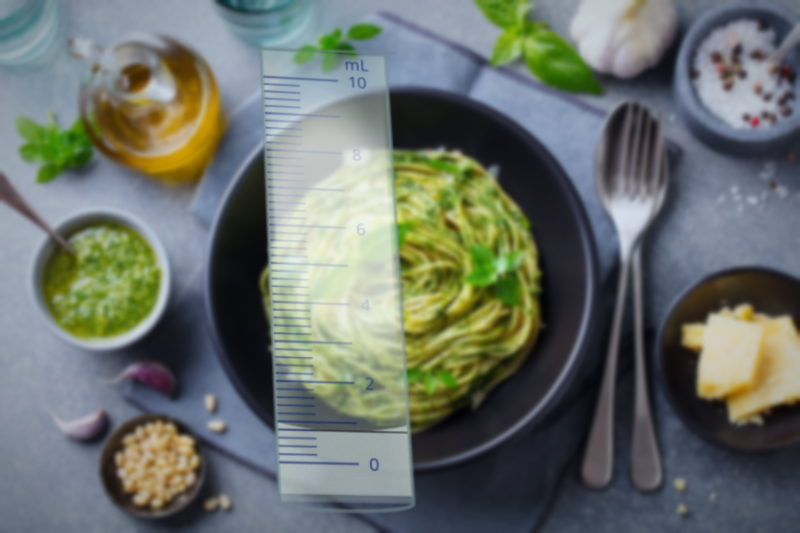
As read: 0.8,mL
